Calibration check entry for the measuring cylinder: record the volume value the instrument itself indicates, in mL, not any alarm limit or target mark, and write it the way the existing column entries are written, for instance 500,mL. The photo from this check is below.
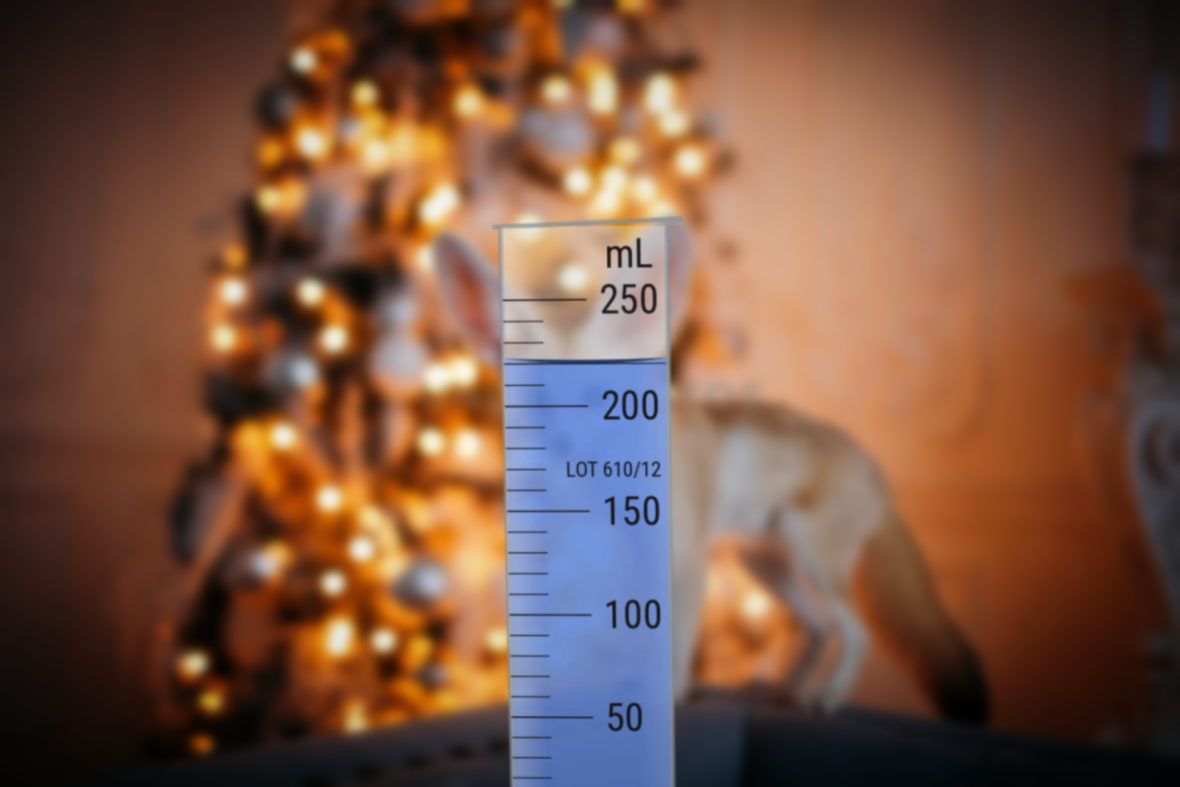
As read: 220,mL
